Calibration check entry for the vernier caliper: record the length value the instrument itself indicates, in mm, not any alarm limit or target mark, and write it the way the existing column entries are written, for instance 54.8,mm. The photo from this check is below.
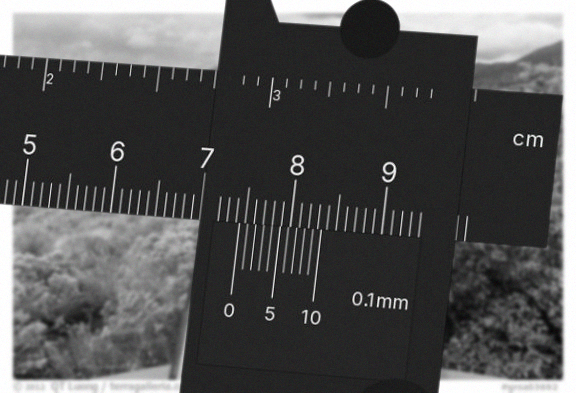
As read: 74.4,mm
